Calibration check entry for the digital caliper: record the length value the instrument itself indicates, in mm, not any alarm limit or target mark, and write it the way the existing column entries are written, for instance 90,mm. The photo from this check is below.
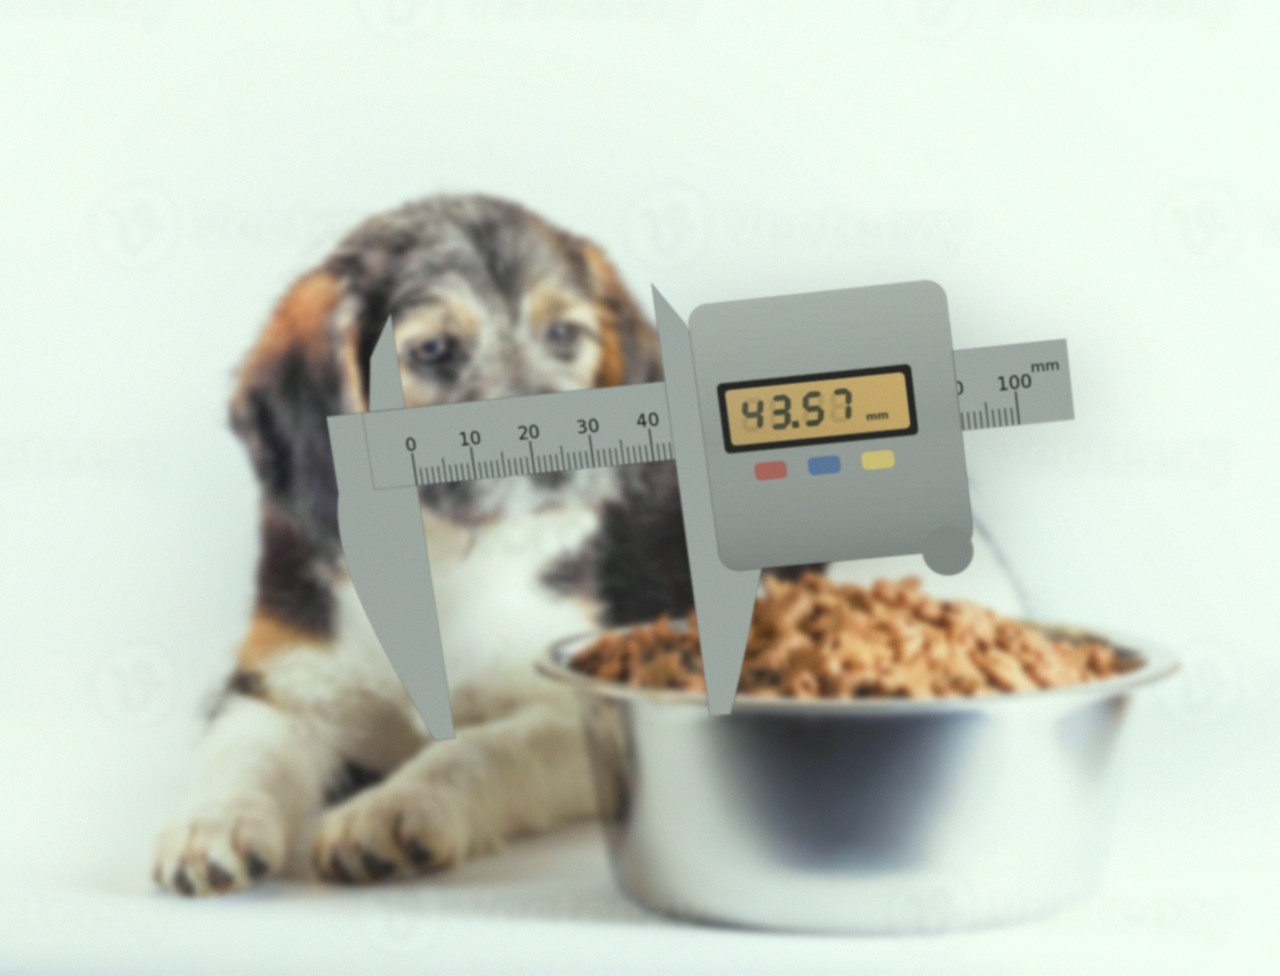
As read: 43.57,mm
